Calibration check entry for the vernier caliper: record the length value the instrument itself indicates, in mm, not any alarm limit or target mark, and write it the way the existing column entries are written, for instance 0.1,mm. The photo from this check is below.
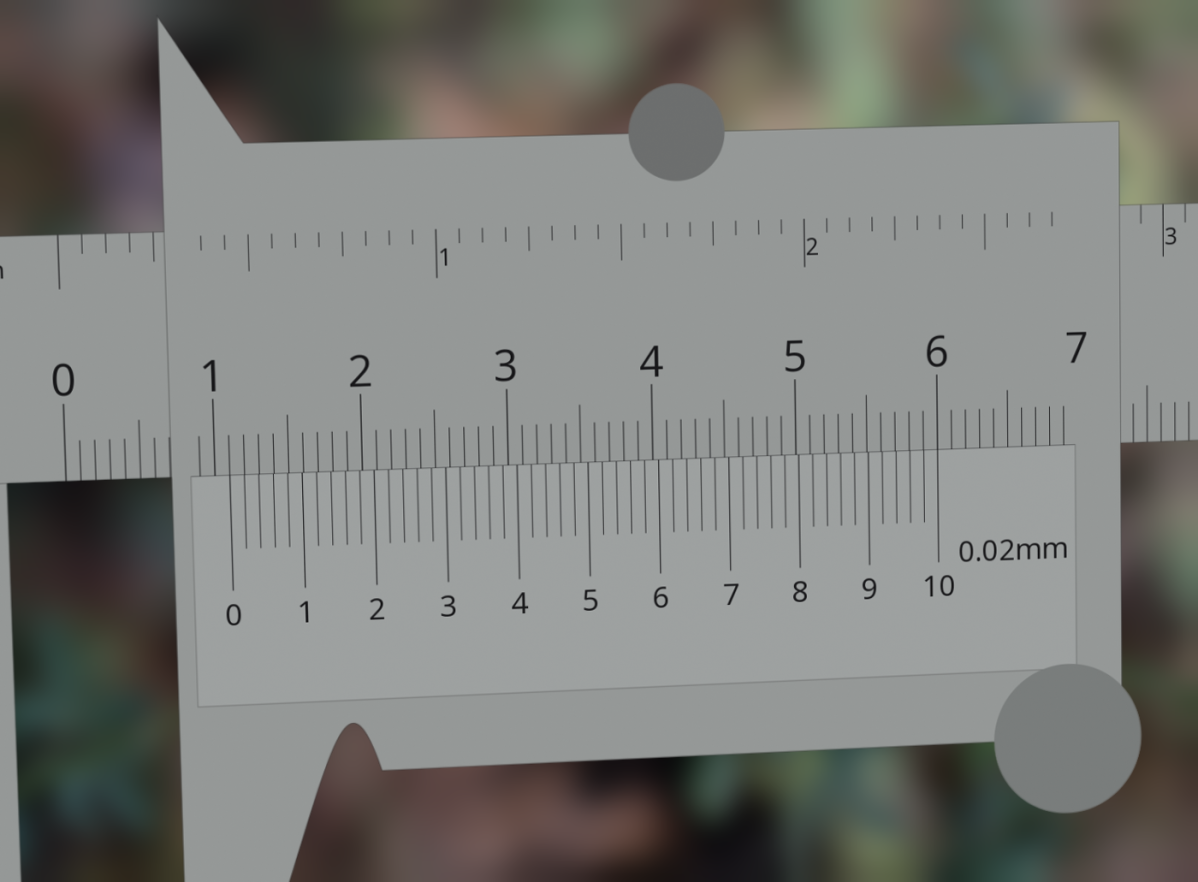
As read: 11.0,mm
